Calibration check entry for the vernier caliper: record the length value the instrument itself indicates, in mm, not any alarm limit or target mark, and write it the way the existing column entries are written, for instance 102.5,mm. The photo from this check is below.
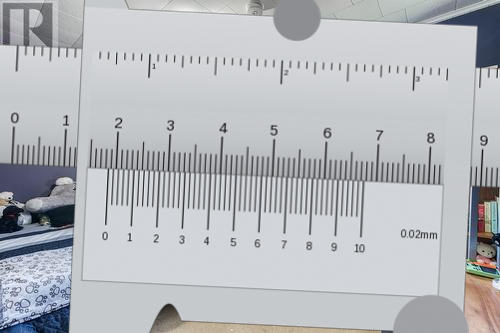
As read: 18.5,mm
